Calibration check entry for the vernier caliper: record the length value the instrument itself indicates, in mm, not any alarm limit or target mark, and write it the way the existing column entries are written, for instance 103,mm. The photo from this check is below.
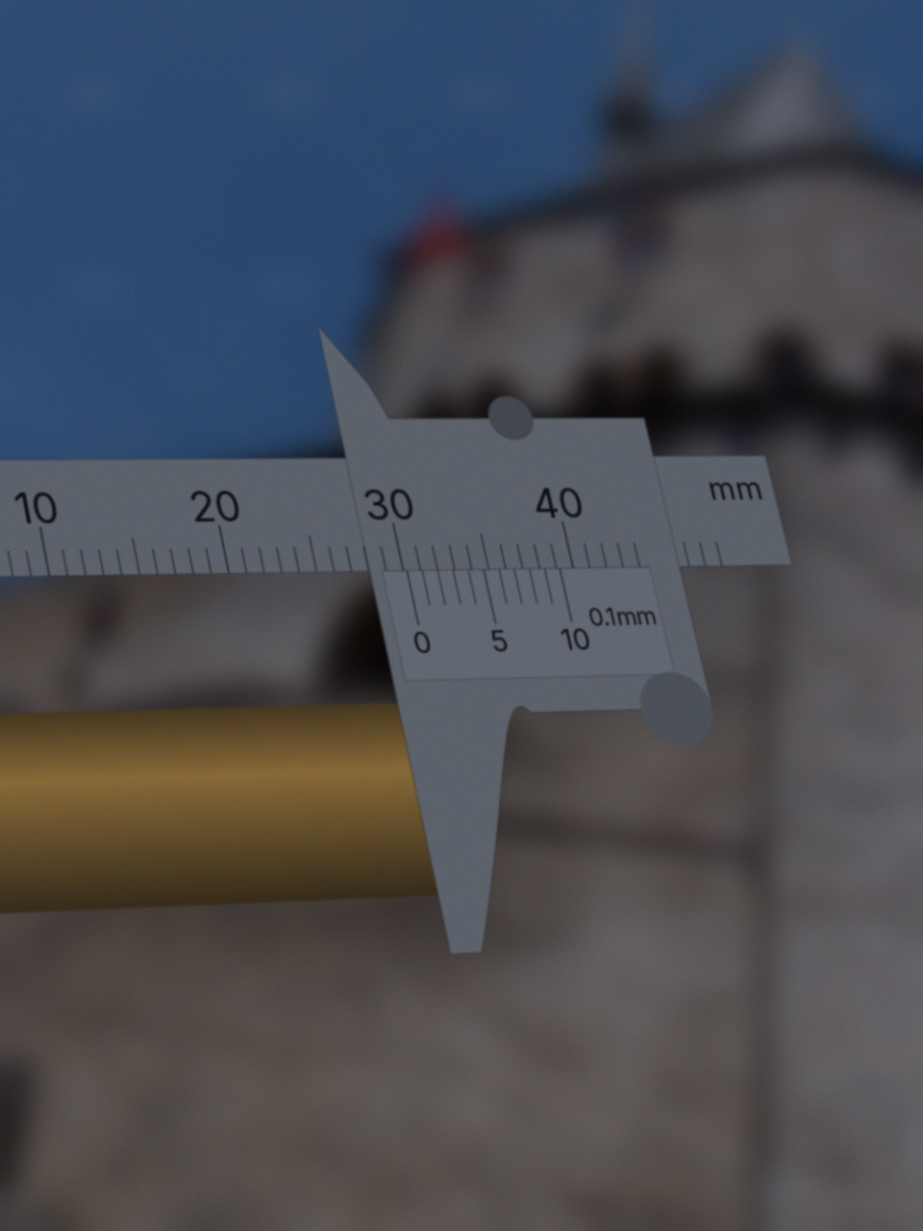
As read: 30.2,mm
